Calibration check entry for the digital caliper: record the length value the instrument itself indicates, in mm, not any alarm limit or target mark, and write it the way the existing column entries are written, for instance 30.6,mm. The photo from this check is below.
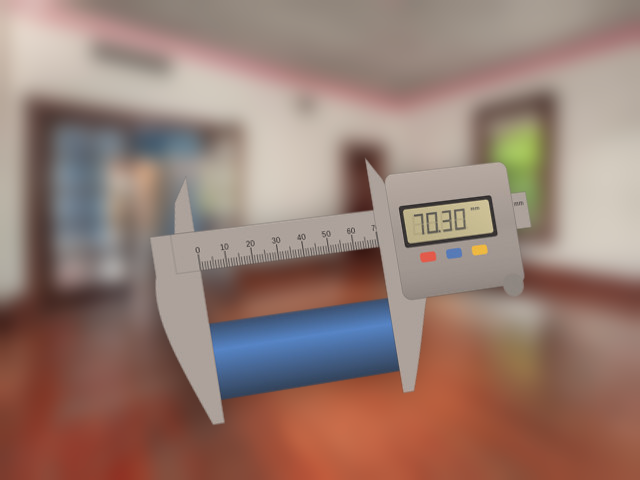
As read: 70.30,mm
